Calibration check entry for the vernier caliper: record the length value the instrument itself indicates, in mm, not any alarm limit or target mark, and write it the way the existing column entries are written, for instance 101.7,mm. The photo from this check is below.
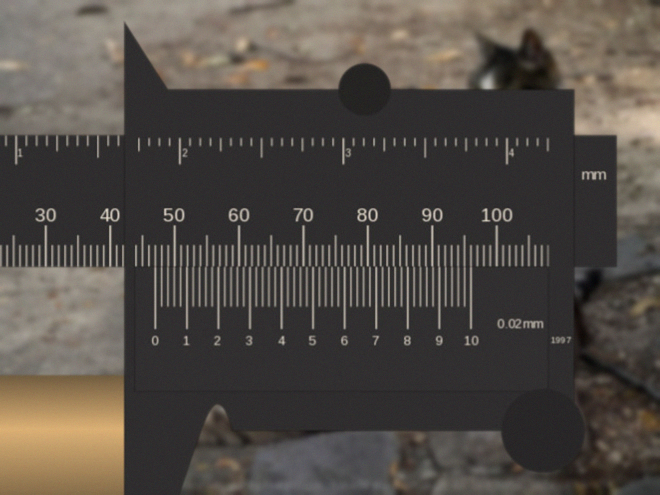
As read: 47.0,mm
